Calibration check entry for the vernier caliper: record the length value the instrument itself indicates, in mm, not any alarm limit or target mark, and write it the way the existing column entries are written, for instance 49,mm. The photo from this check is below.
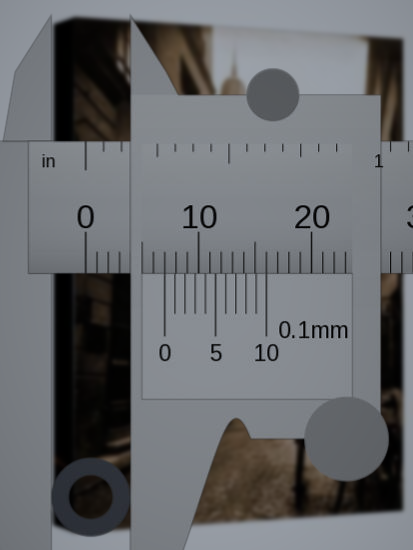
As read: 7.0,mm
